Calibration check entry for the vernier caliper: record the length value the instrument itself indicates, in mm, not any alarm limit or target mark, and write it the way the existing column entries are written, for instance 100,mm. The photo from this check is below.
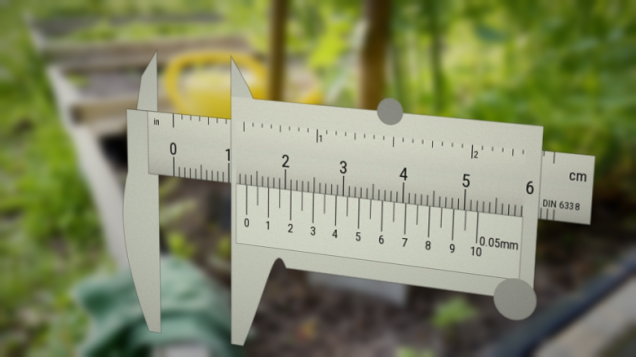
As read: 13.2,mm
